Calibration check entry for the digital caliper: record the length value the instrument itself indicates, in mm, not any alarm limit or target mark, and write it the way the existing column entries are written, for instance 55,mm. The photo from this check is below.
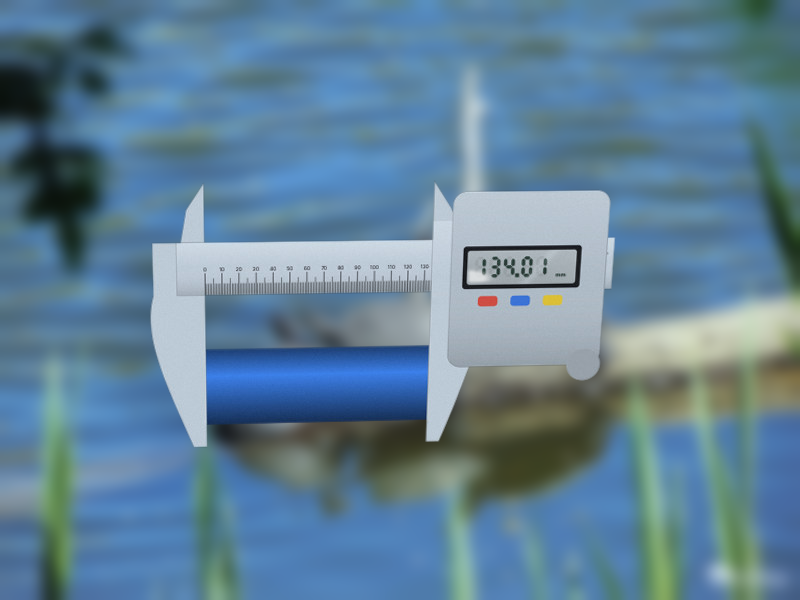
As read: 134.01,mm
